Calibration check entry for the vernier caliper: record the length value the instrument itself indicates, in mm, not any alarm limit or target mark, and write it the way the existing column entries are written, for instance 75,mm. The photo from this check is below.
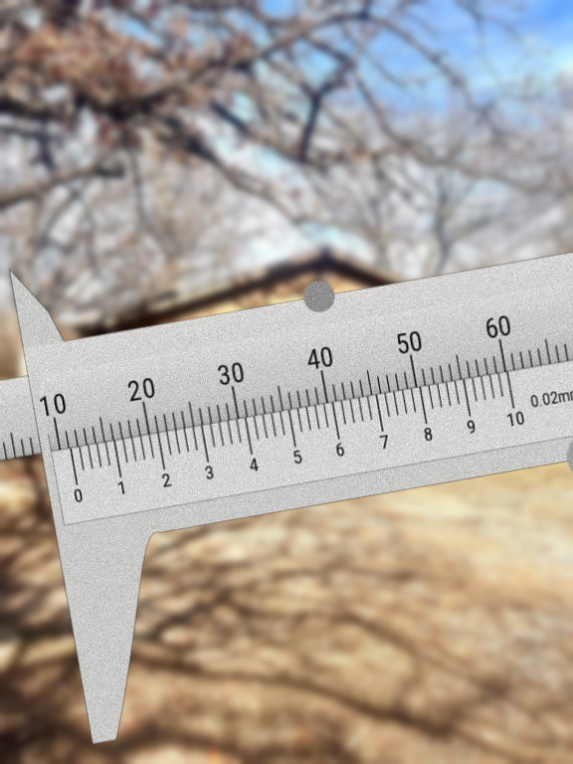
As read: 11.2,mm
